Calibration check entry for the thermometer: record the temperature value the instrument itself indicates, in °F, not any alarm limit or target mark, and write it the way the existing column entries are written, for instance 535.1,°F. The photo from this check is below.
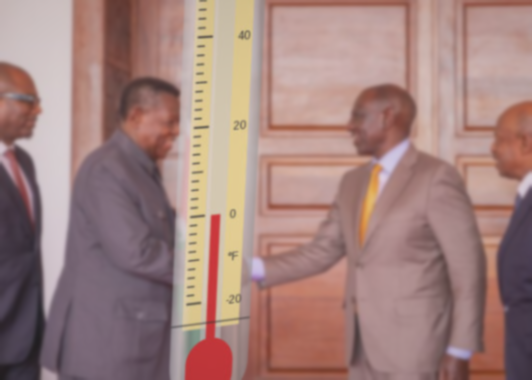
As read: 0,°F
